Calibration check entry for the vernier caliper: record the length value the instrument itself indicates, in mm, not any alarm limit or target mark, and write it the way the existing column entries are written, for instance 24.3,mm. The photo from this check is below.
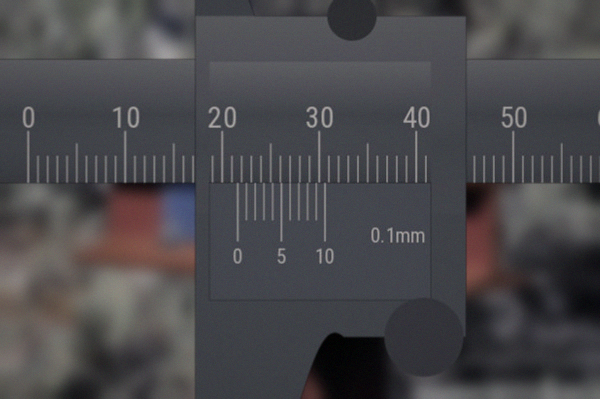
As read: 21.6,mm
